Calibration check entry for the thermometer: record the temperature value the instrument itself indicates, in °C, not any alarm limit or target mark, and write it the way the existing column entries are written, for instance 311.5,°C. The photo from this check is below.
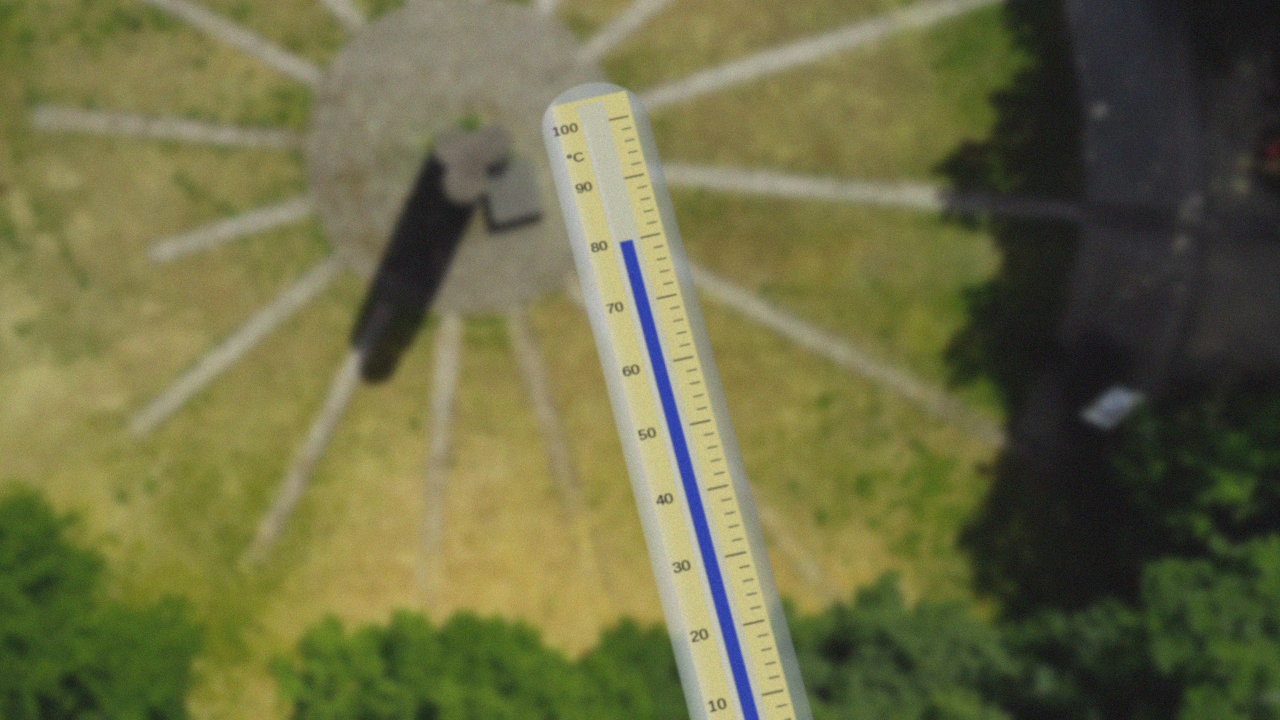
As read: 80,°C
